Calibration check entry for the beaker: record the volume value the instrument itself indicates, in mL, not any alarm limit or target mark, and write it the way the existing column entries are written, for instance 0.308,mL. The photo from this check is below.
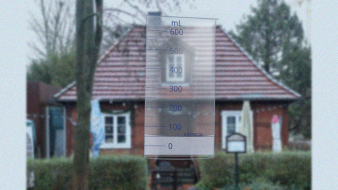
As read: 50,mL
